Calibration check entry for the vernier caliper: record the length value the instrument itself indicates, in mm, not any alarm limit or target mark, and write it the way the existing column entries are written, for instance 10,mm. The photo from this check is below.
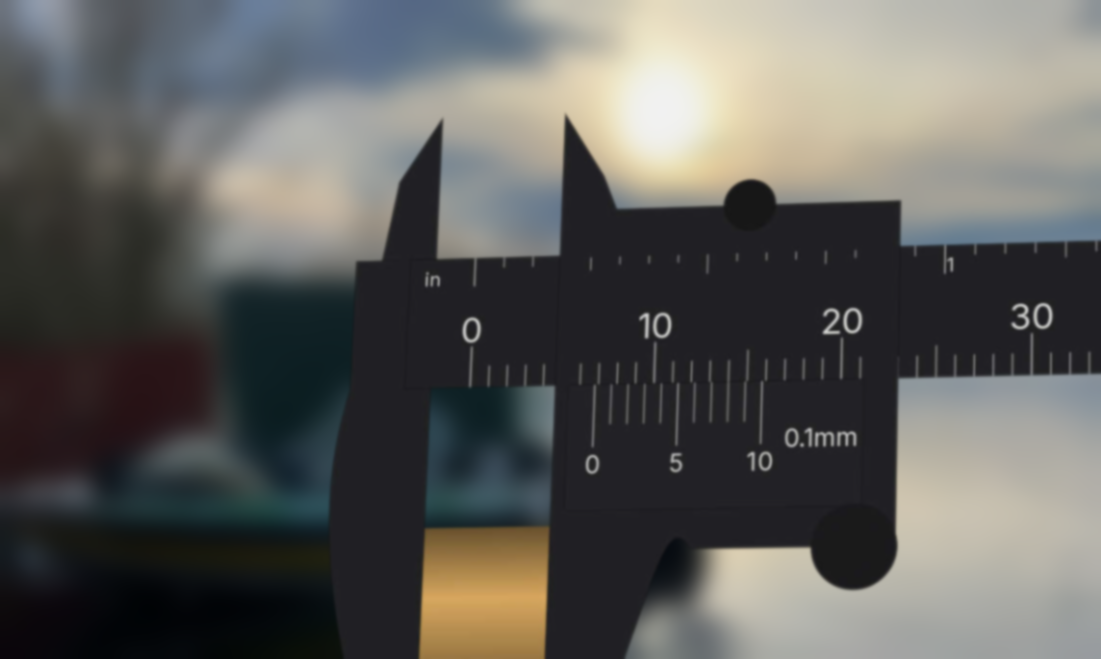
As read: 6.8,mm
